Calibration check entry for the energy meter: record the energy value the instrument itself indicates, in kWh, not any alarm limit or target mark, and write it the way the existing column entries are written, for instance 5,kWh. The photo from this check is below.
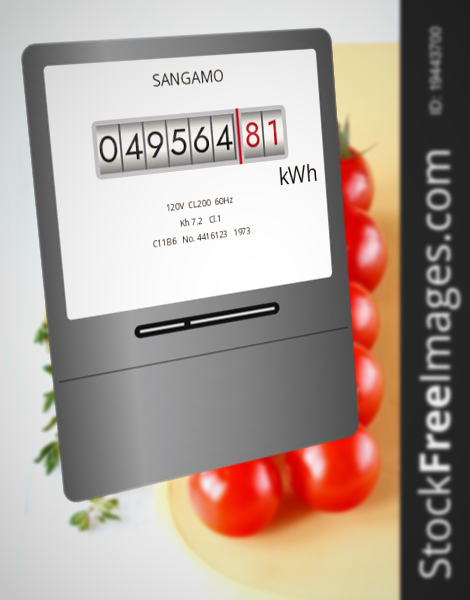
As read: 49564.81,kWh
